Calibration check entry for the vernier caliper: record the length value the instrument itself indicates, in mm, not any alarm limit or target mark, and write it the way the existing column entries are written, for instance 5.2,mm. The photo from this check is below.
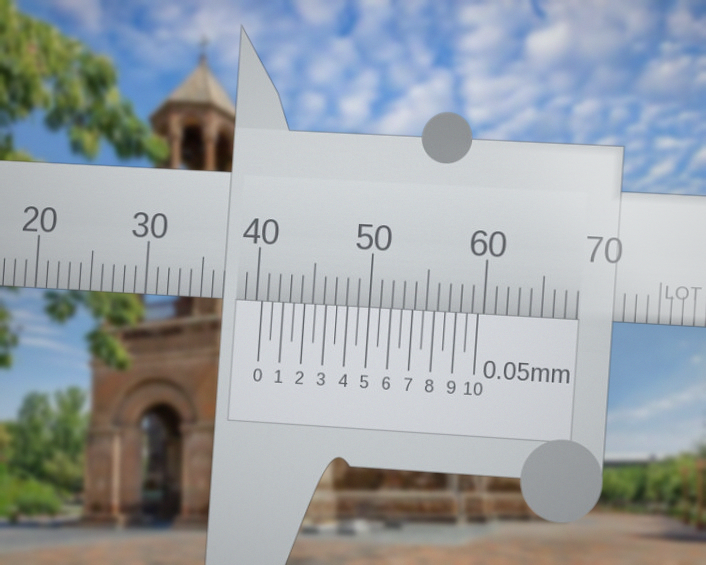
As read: 40.5,mm
